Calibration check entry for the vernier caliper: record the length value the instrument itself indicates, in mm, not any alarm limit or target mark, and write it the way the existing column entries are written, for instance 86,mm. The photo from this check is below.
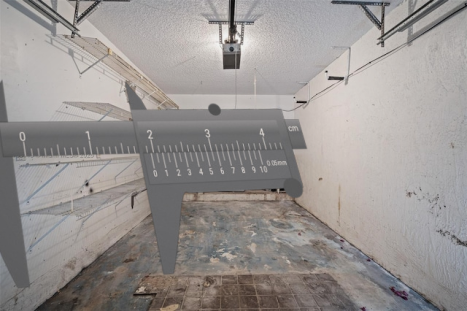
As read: 19.6,mm
